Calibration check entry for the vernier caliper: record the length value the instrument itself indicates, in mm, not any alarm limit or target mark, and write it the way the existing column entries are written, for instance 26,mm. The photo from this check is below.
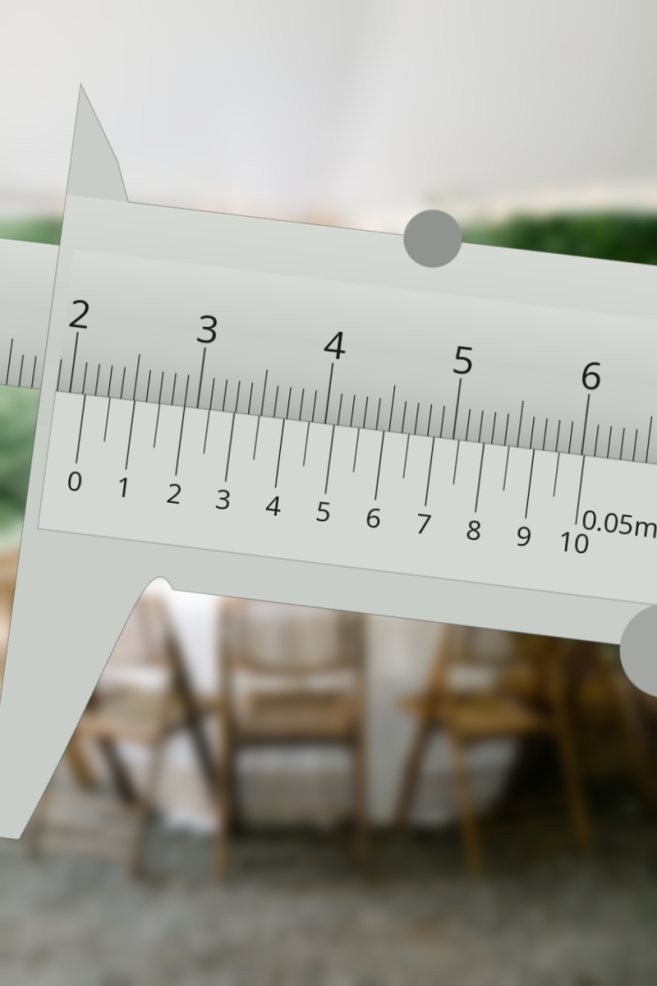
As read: 21.2,mm
